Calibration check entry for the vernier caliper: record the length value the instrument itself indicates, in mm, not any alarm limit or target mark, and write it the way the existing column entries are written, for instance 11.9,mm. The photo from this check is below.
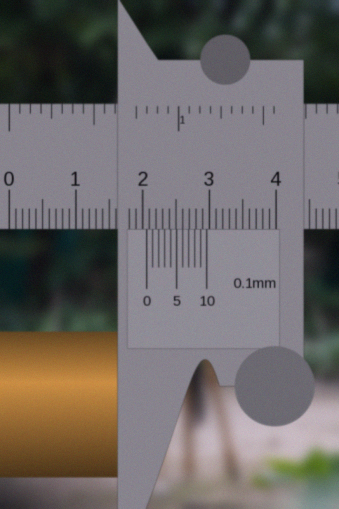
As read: 20.6,mm
